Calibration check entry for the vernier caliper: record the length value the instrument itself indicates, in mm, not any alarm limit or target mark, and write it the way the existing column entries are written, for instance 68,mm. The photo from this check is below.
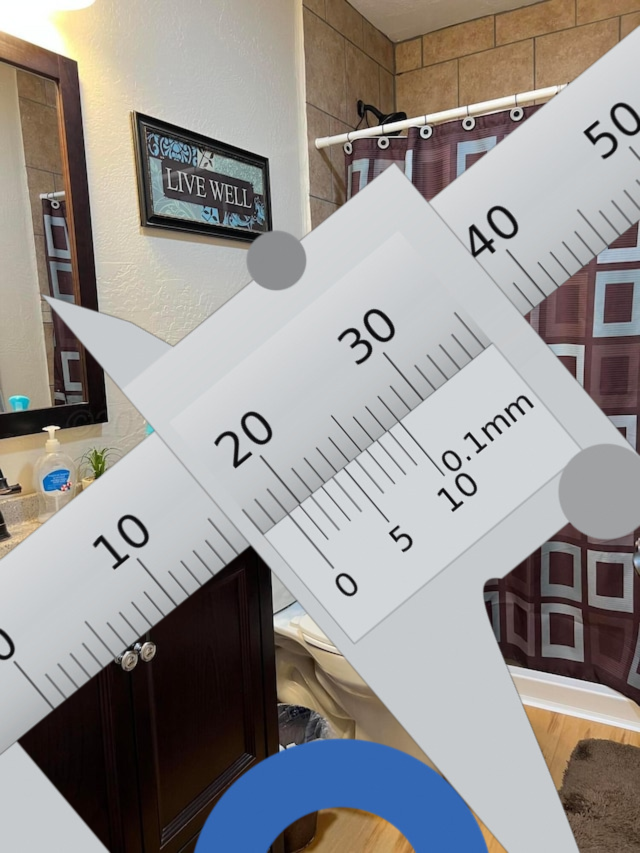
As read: 19.0,mm
